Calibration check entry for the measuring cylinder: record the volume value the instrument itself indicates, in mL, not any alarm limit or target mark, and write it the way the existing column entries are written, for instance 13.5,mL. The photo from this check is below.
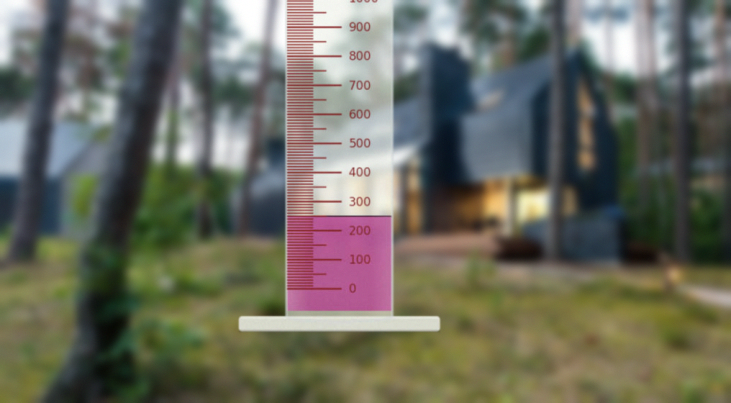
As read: 250,mL
